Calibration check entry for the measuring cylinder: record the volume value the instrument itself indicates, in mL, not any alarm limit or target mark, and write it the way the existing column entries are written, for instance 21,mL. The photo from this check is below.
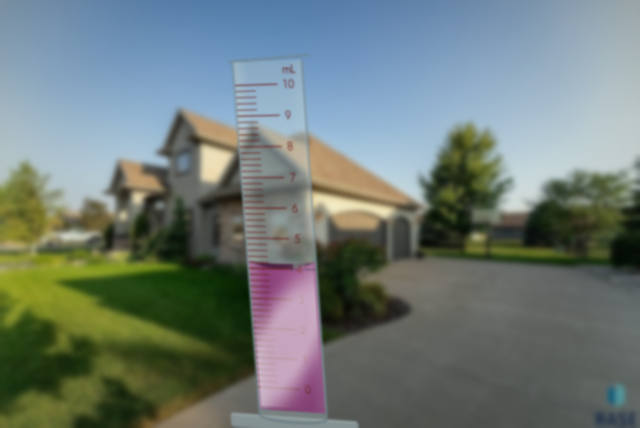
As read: 4,mL
